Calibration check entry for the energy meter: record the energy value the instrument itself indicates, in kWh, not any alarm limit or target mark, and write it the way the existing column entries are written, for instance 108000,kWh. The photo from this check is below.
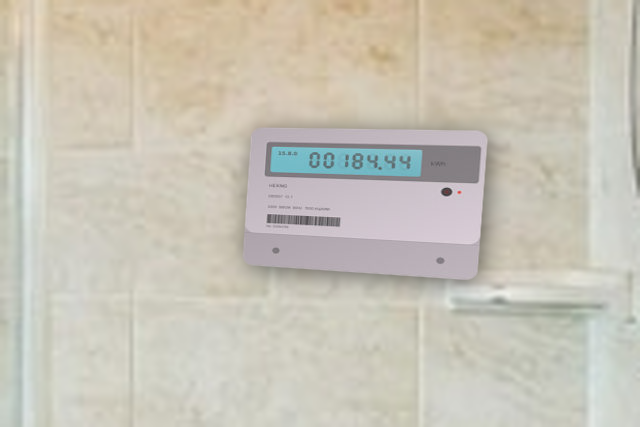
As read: 184.44,kWh
